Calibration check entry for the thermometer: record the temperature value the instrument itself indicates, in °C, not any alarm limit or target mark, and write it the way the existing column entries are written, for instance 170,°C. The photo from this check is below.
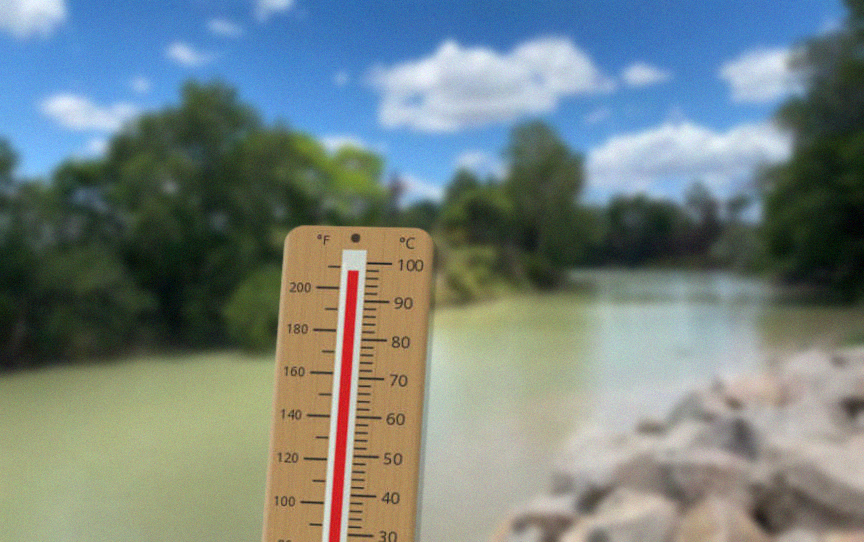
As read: 98,°C
